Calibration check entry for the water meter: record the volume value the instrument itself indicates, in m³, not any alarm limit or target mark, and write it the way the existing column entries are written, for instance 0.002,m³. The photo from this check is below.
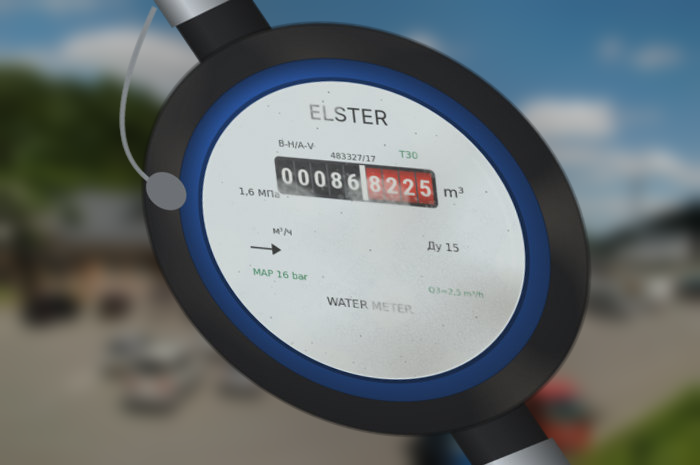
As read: 86.8225,m³
